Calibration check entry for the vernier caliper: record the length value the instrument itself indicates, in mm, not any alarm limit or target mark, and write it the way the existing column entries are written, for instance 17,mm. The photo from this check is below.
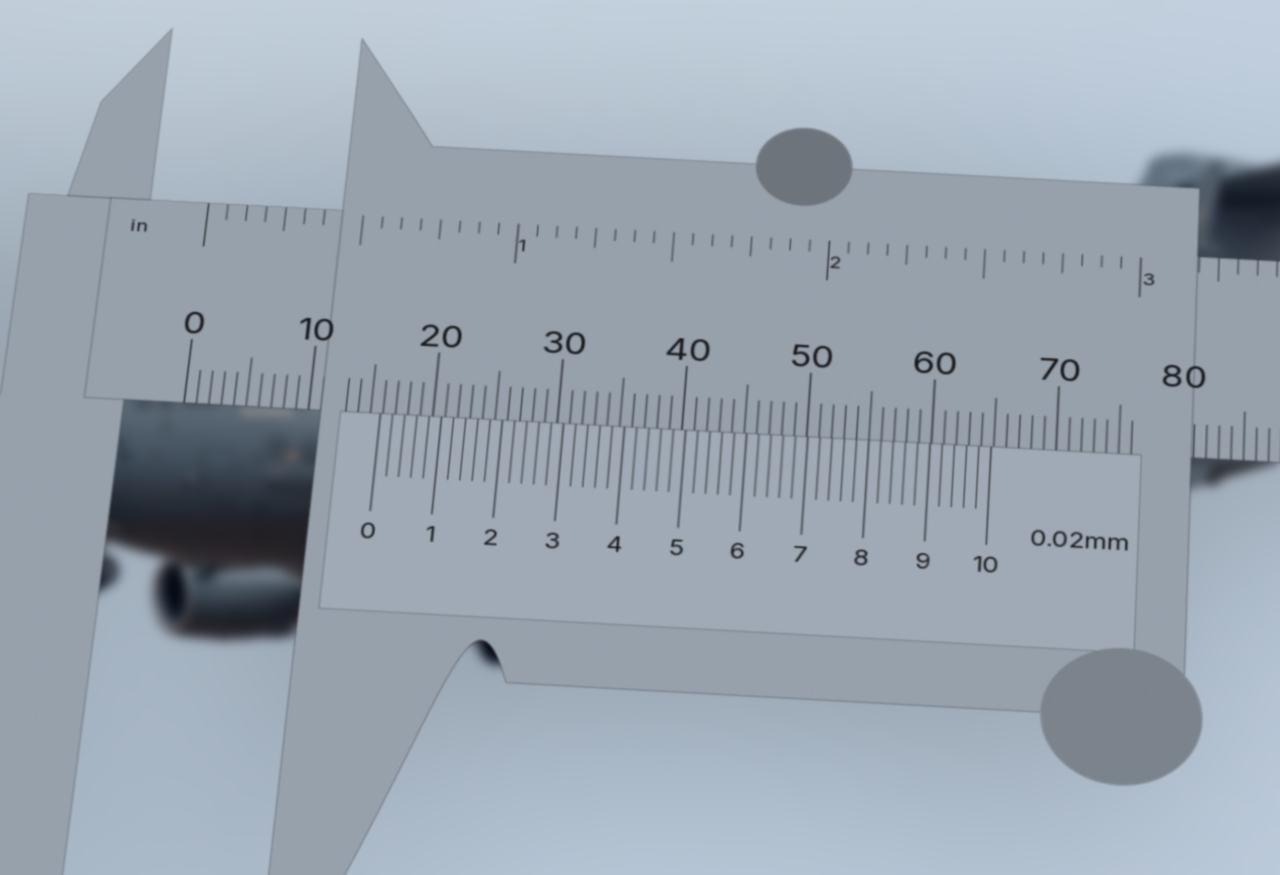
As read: 15.8,mm
